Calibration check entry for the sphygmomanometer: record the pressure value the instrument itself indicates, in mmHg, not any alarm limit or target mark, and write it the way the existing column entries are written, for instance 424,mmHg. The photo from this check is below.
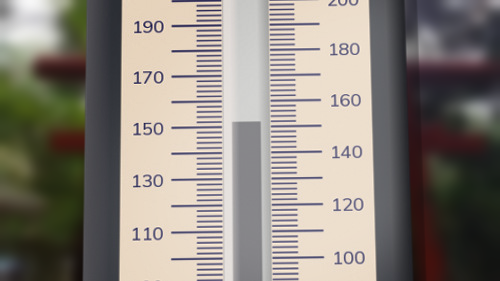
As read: 152,mmHg
